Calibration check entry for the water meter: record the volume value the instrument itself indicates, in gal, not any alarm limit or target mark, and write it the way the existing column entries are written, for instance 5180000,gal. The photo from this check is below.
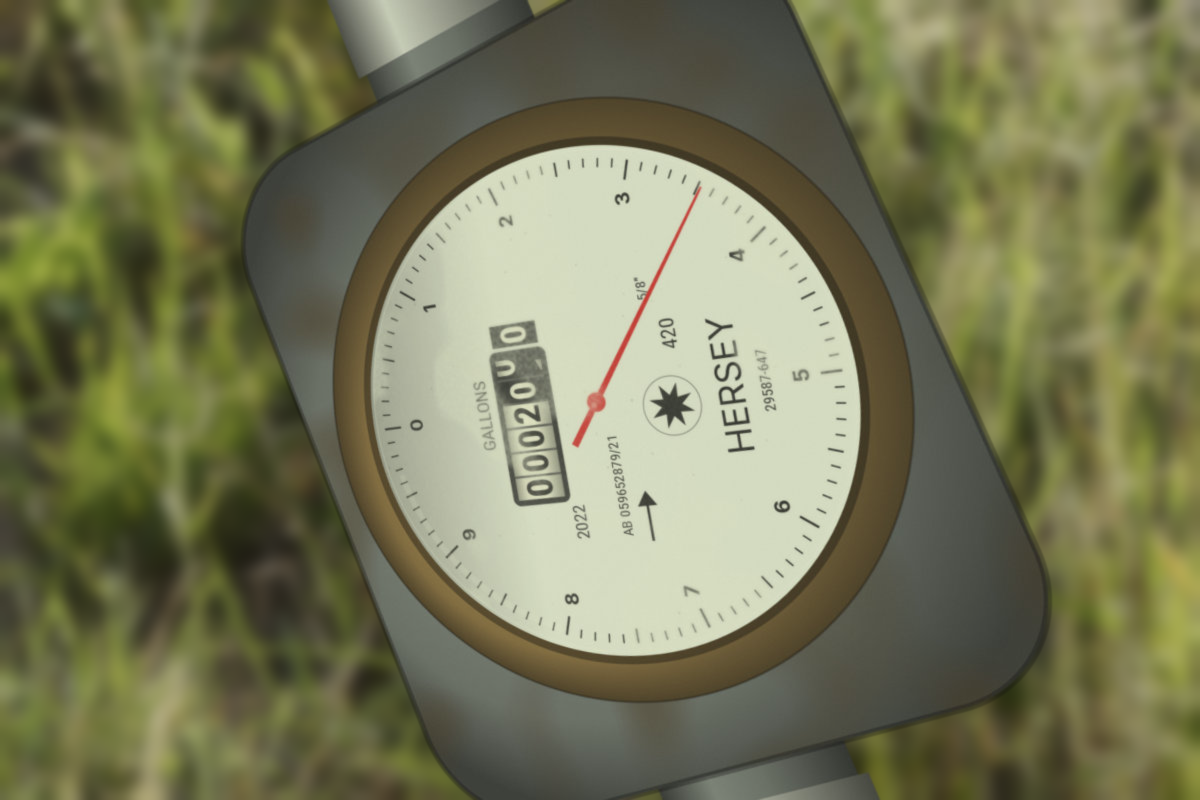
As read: 2003.5,gal
